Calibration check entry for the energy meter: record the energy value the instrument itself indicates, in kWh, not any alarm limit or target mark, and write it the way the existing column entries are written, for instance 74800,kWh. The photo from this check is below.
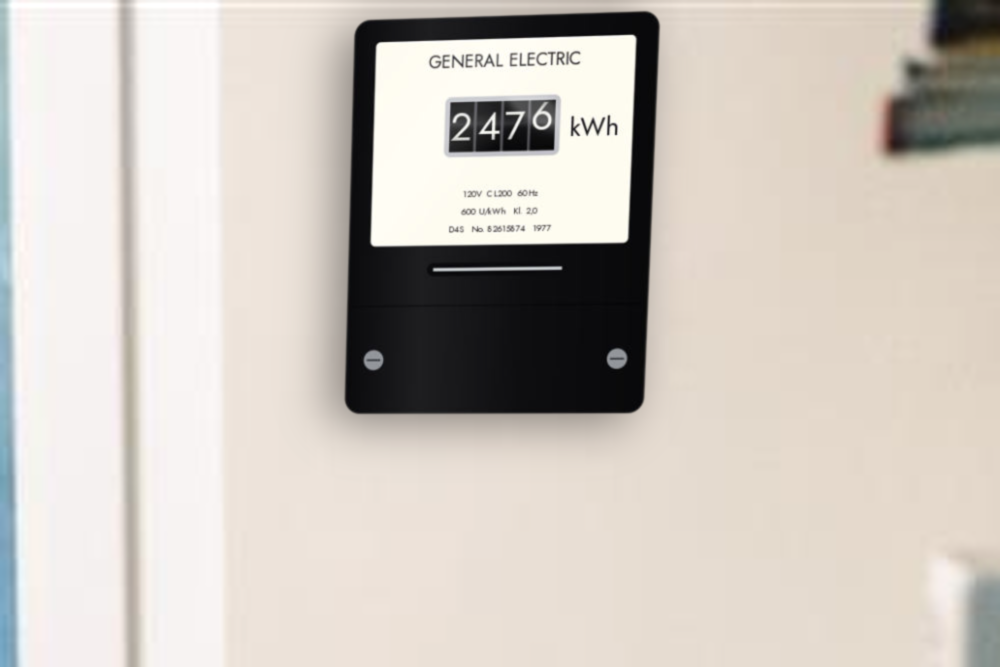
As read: 2476,kWh
